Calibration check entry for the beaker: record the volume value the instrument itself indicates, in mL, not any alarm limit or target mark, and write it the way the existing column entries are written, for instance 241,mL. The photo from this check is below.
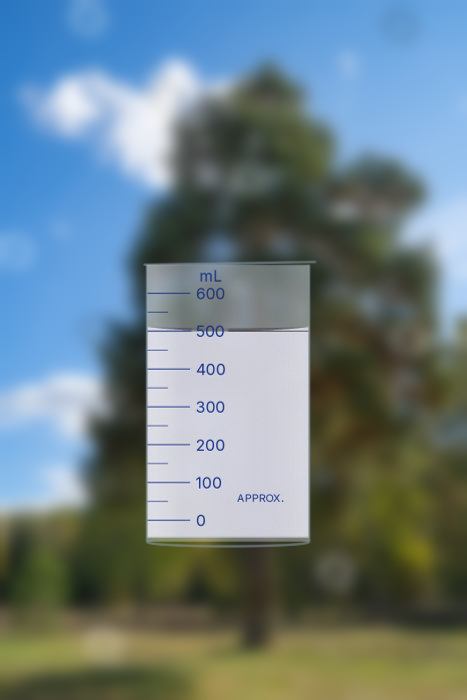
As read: 500,mL
